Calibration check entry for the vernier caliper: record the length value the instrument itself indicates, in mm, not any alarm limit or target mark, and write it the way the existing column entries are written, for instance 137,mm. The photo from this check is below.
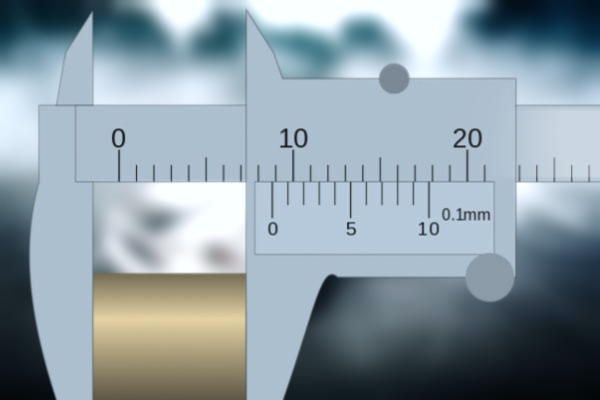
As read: 8.8,mm
